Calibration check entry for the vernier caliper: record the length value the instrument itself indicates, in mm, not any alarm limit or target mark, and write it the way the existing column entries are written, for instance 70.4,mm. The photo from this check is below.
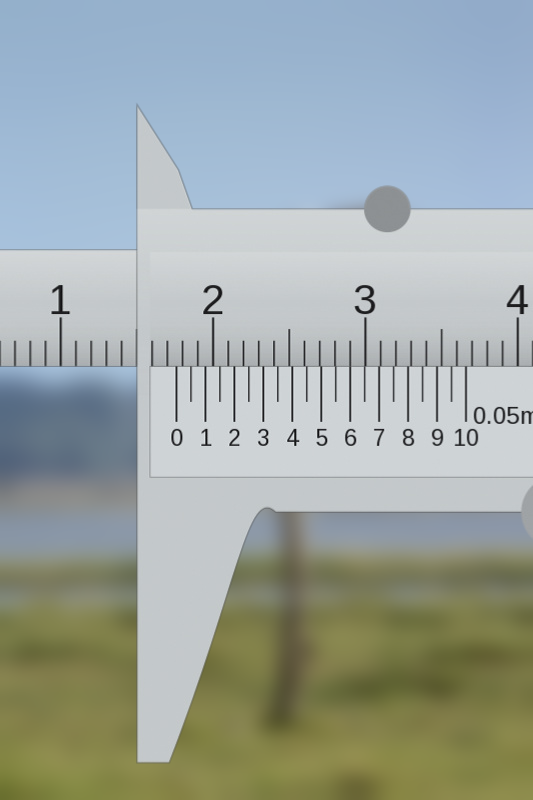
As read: 17.6,mm
